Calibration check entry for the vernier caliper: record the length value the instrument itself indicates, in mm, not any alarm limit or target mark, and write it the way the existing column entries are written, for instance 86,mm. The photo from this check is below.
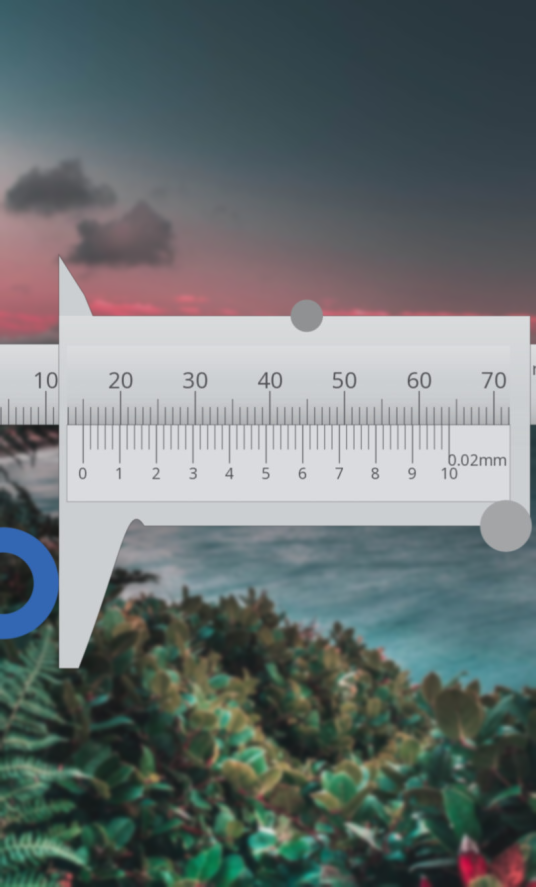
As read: 15.0,mm
